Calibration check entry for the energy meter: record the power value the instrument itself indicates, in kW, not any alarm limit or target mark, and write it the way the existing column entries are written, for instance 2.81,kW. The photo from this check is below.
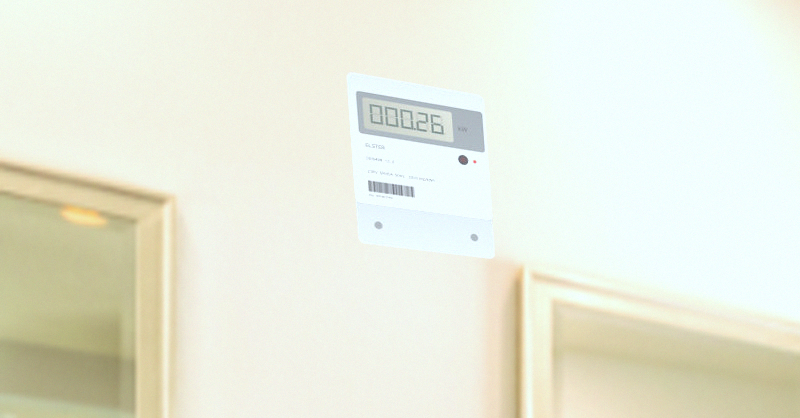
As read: 0.26,kW
